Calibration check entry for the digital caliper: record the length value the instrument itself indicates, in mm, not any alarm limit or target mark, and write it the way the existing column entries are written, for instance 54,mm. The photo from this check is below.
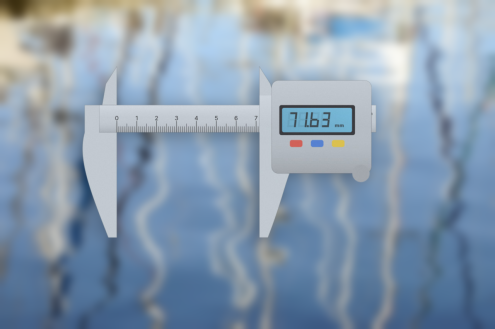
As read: 71.63,mm
